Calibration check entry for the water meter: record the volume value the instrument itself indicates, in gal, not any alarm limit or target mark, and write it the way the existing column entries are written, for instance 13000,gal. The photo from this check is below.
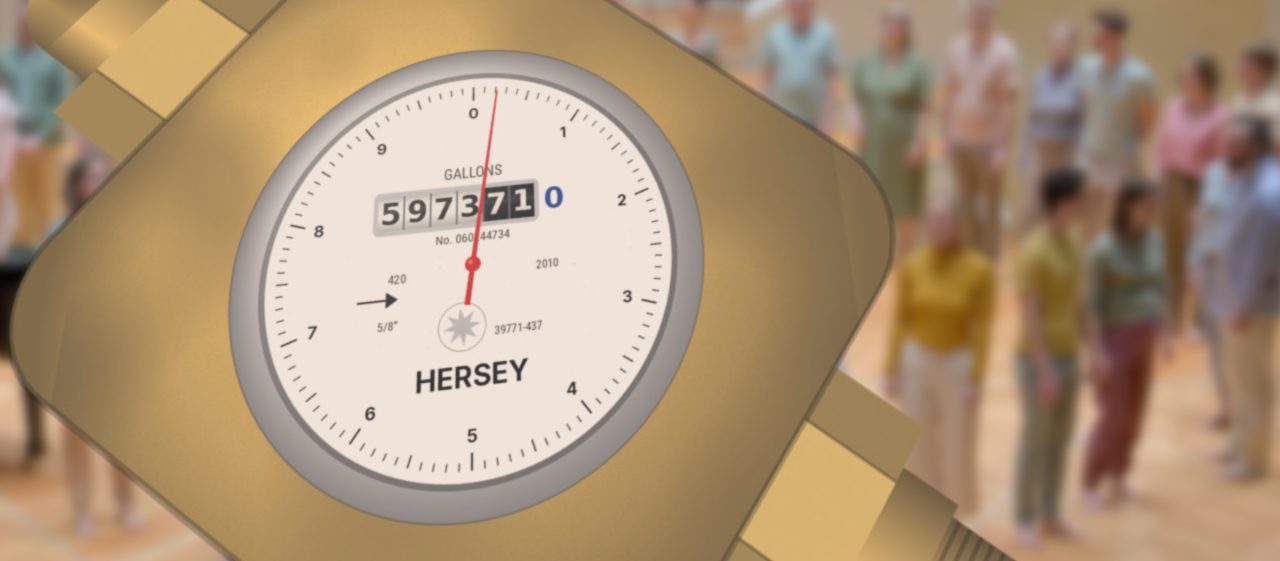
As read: 5973710.2,gal
